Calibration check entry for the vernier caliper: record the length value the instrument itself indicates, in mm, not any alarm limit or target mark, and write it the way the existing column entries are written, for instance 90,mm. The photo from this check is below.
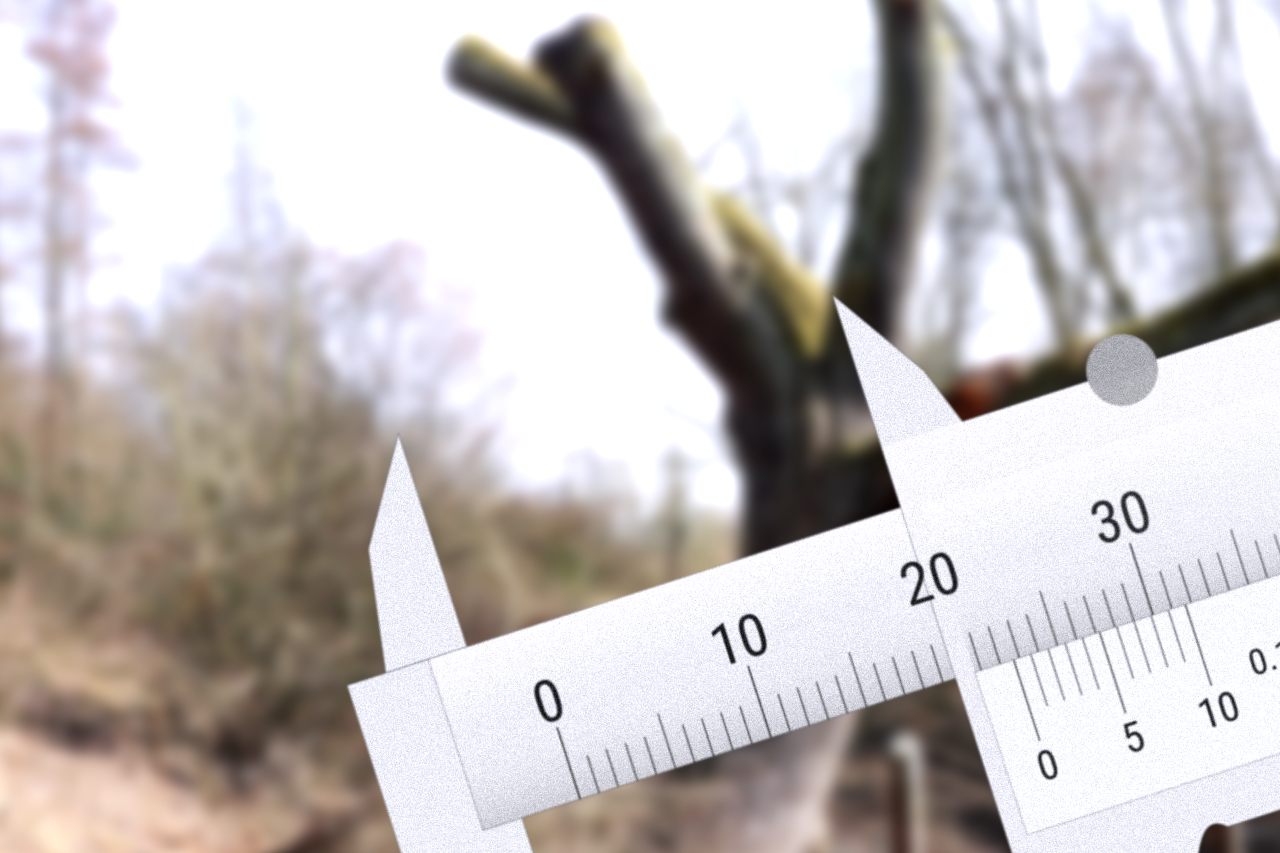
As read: 22.7,mm
